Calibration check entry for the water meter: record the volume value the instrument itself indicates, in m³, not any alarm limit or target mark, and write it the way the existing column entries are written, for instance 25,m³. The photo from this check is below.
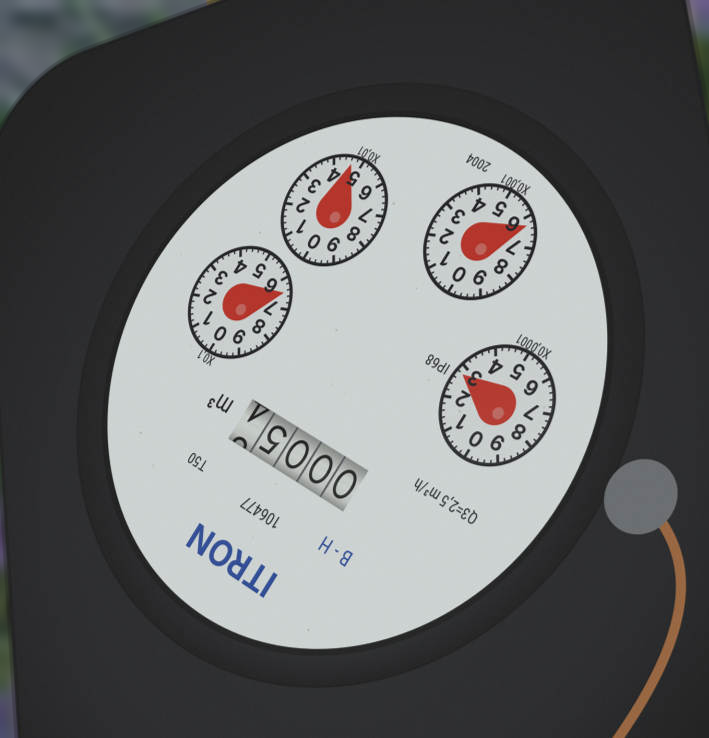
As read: 53.6462,m³
